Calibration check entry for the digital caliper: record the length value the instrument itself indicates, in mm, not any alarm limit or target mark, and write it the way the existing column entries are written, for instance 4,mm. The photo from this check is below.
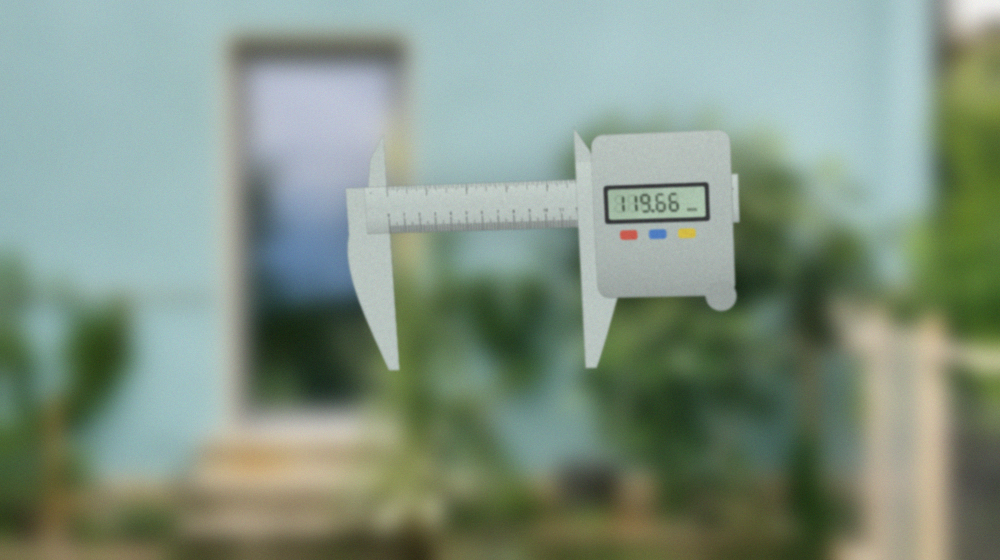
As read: 119.66,mm
